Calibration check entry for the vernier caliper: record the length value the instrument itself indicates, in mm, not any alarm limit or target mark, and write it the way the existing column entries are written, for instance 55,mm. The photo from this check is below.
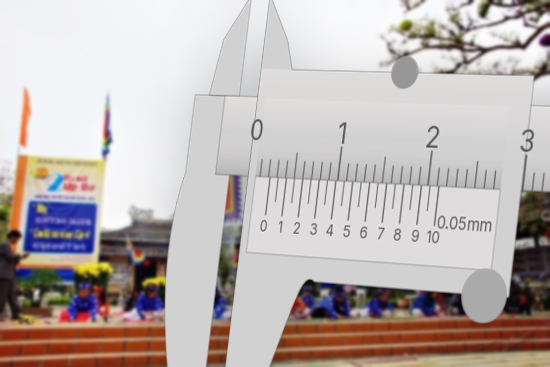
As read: 2.2,mm
